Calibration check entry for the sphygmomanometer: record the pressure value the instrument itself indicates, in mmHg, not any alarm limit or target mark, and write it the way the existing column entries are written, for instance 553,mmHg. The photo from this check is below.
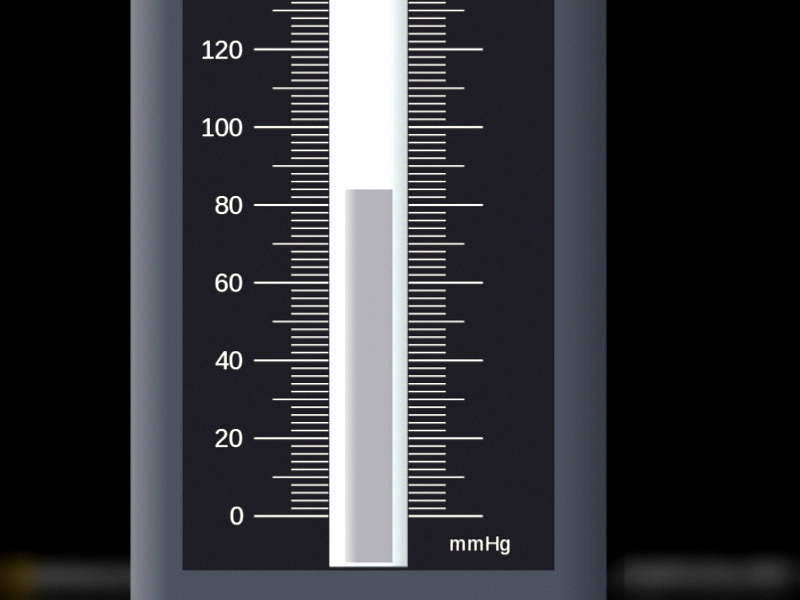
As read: 84,mmHg
